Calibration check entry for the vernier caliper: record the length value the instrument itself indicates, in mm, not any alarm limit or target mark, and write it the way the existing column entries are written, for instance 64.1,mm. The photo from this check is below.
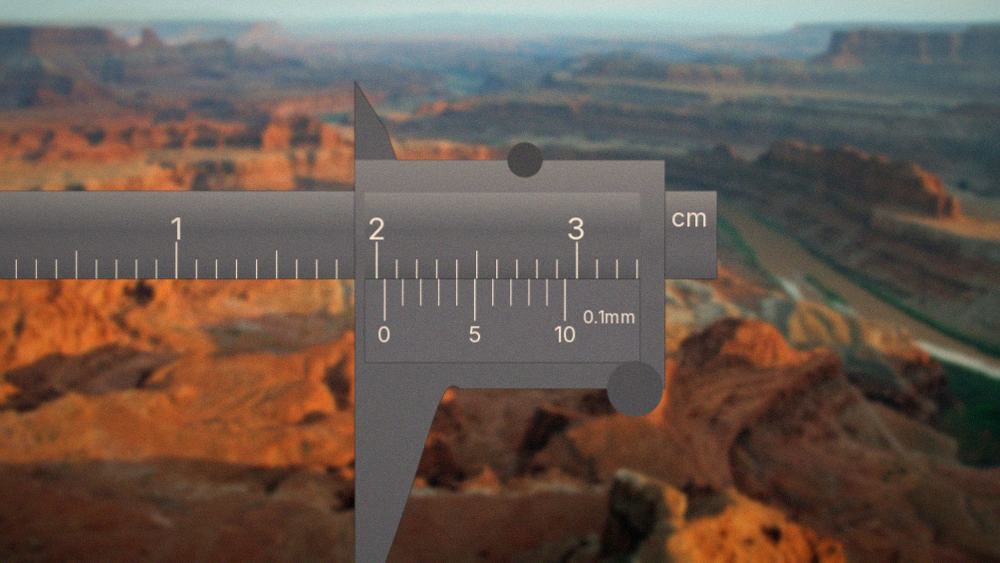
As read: 20.4,mm
